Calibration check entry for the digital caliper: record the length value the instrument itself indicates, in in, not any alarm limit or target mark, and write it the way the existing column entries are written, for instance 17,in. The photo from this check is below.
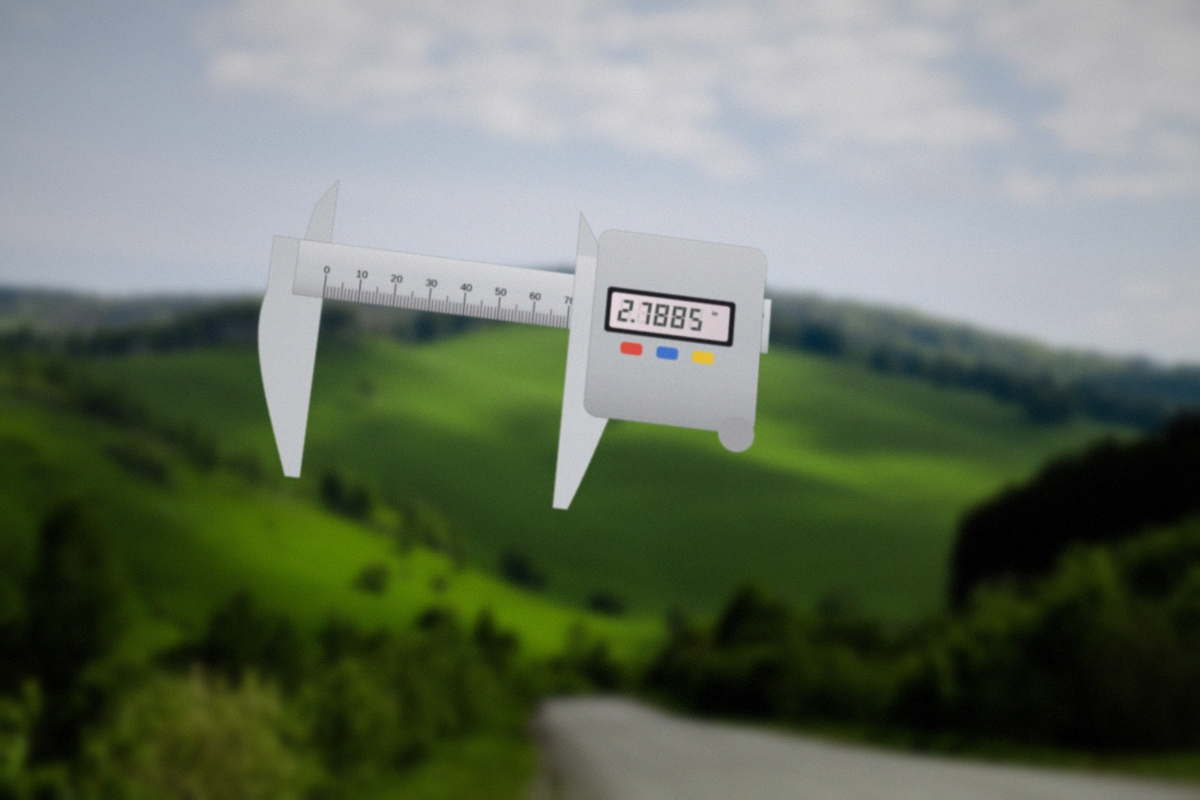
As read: 2.7885,in
